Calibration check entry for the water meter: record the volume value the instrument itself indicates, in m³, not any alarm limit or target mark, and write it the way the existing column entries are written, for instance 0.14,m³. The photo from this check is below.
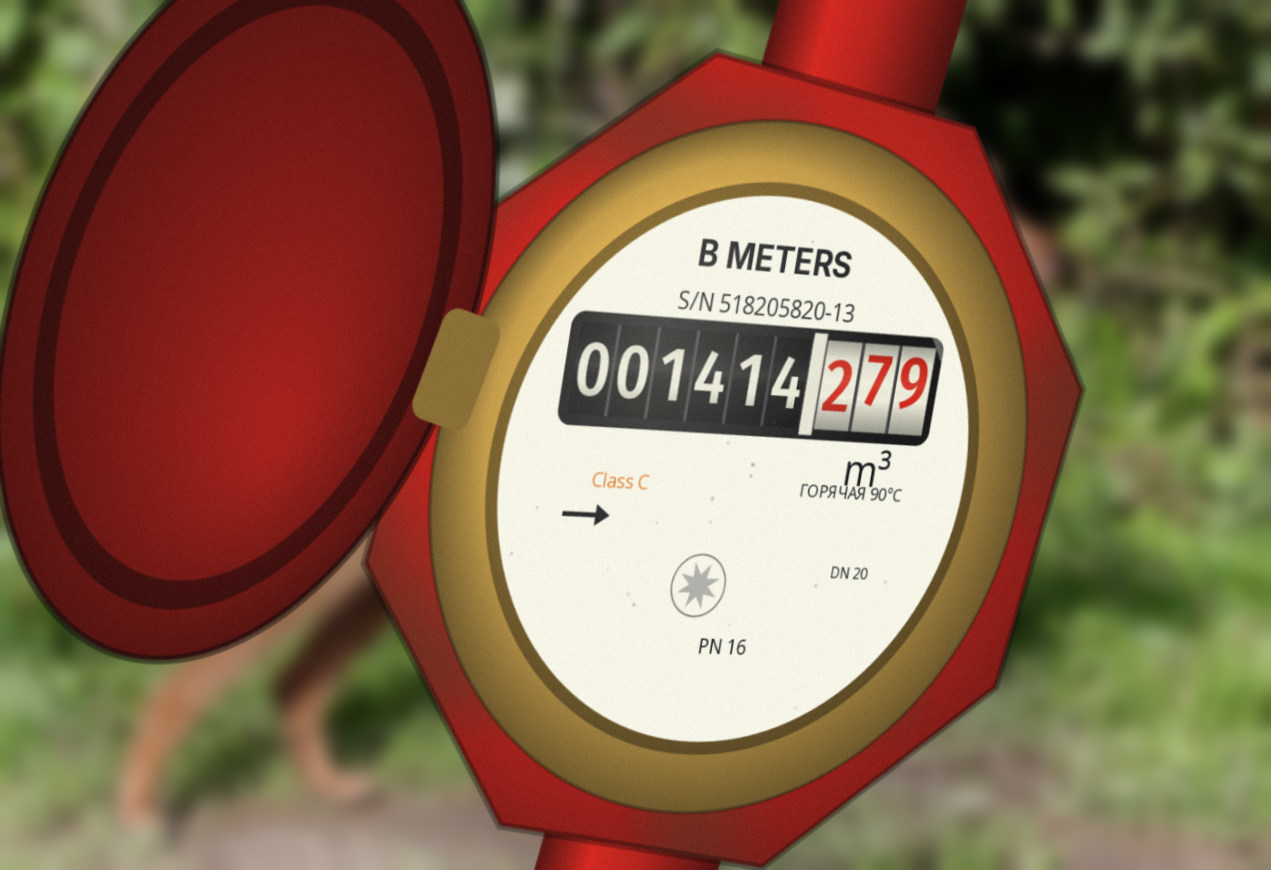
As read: 1414.279,m³
